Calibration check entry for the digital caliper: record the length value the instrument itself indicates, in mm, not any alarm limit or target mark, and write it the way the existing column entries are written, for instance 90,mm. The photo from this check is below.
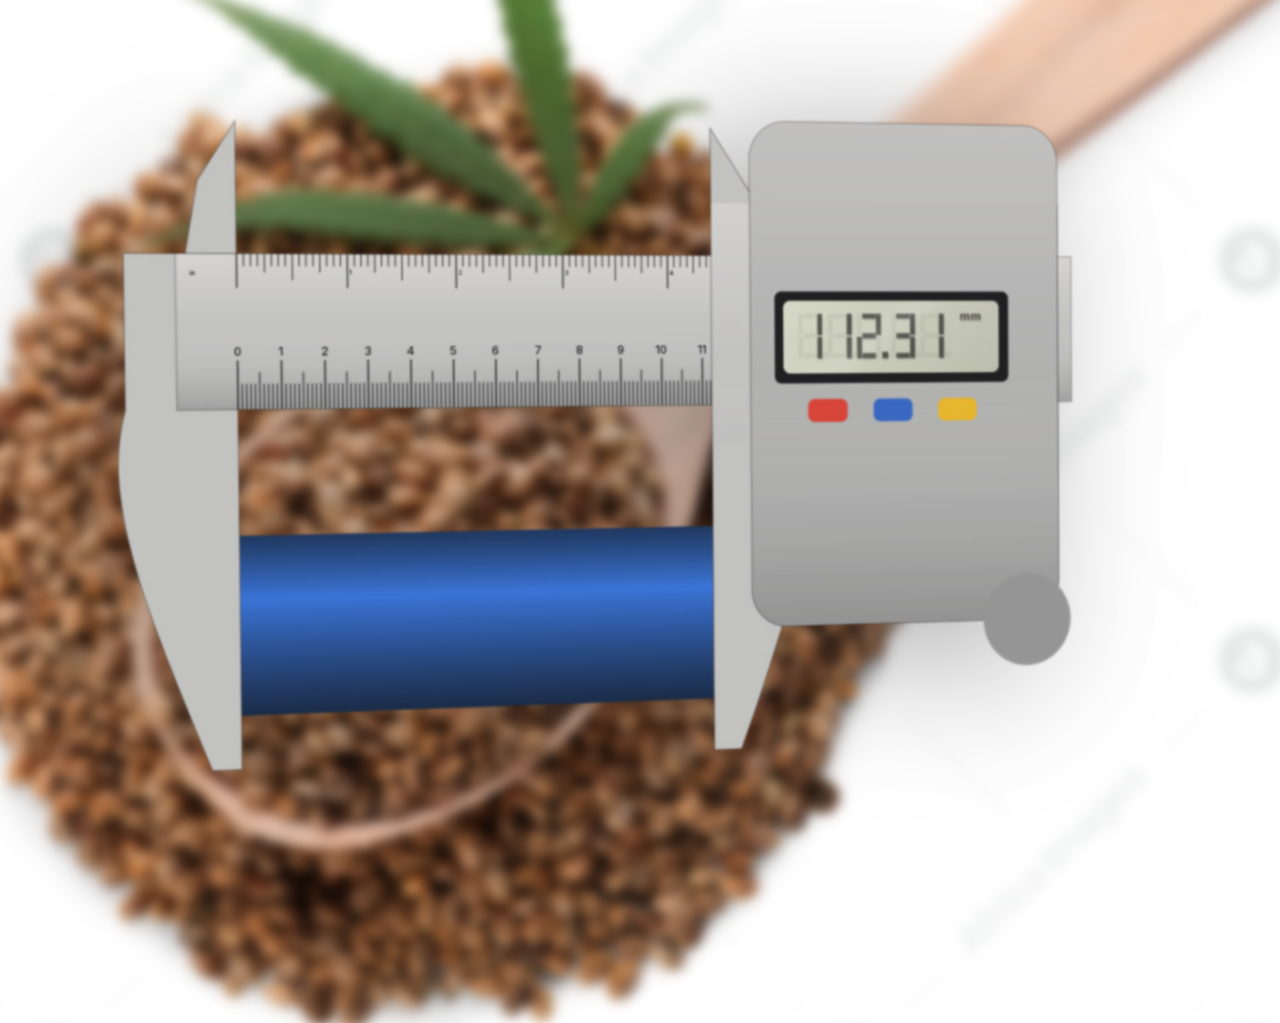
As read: 112.31,mm
